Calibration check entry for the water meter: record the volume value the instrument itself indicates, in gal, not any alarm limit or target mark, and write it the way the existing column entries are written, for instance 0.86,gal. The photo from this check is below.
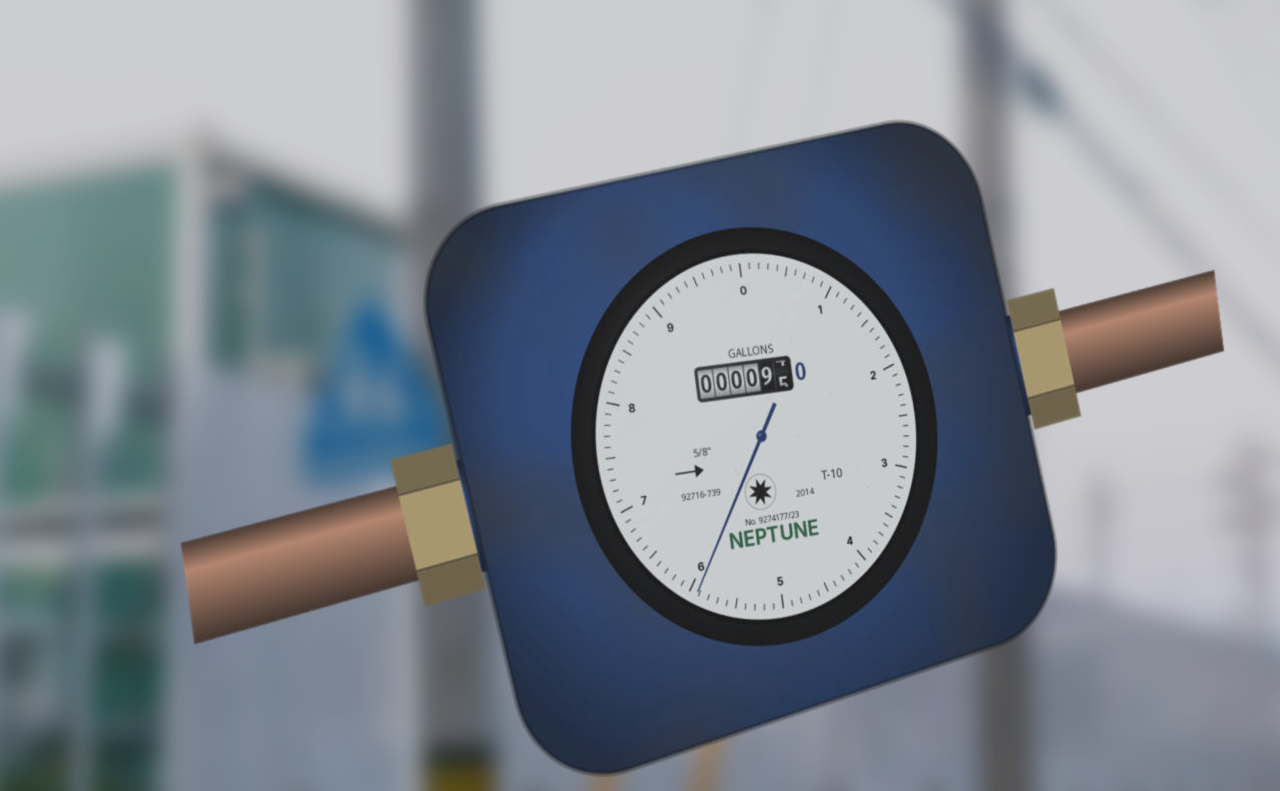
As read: 945.9,gal
